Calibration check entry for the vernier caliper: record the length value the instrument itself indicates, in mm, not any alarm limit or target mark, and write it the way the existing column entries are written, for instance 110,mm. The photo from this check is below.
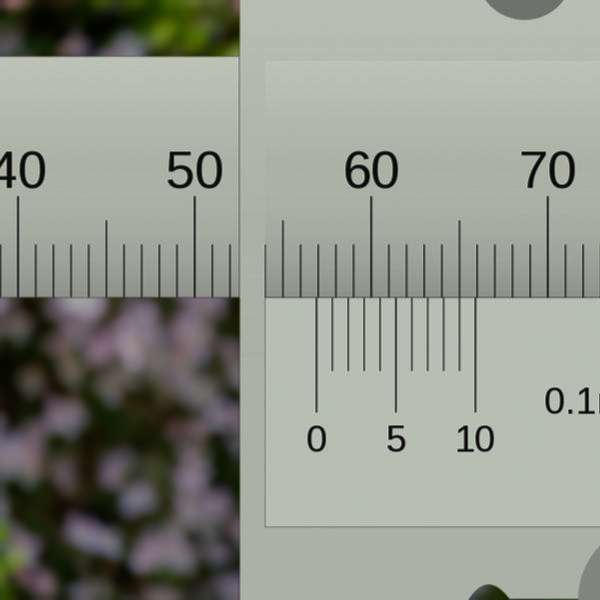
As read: 56.9,mm
